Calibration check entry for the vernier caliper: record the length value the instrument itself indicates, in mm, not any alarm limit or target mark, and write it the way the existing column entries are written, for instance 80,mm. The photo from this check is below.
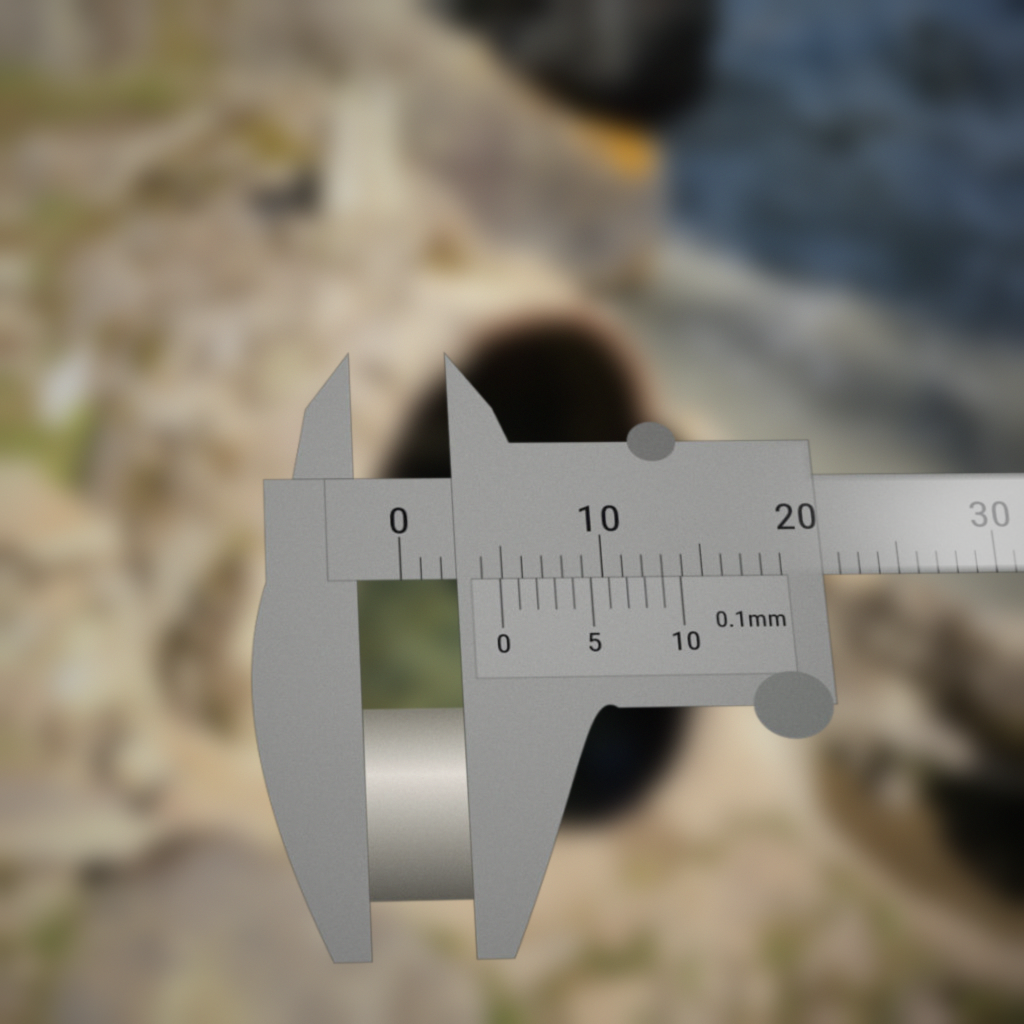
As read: 4.9,mm
